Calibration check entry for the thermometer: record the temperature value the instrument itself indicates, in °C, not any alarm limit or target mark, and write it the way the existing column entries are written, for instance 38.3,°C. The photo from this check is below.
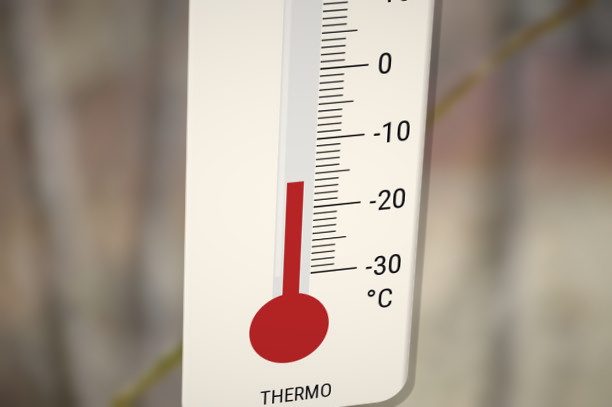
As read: -16,°C
